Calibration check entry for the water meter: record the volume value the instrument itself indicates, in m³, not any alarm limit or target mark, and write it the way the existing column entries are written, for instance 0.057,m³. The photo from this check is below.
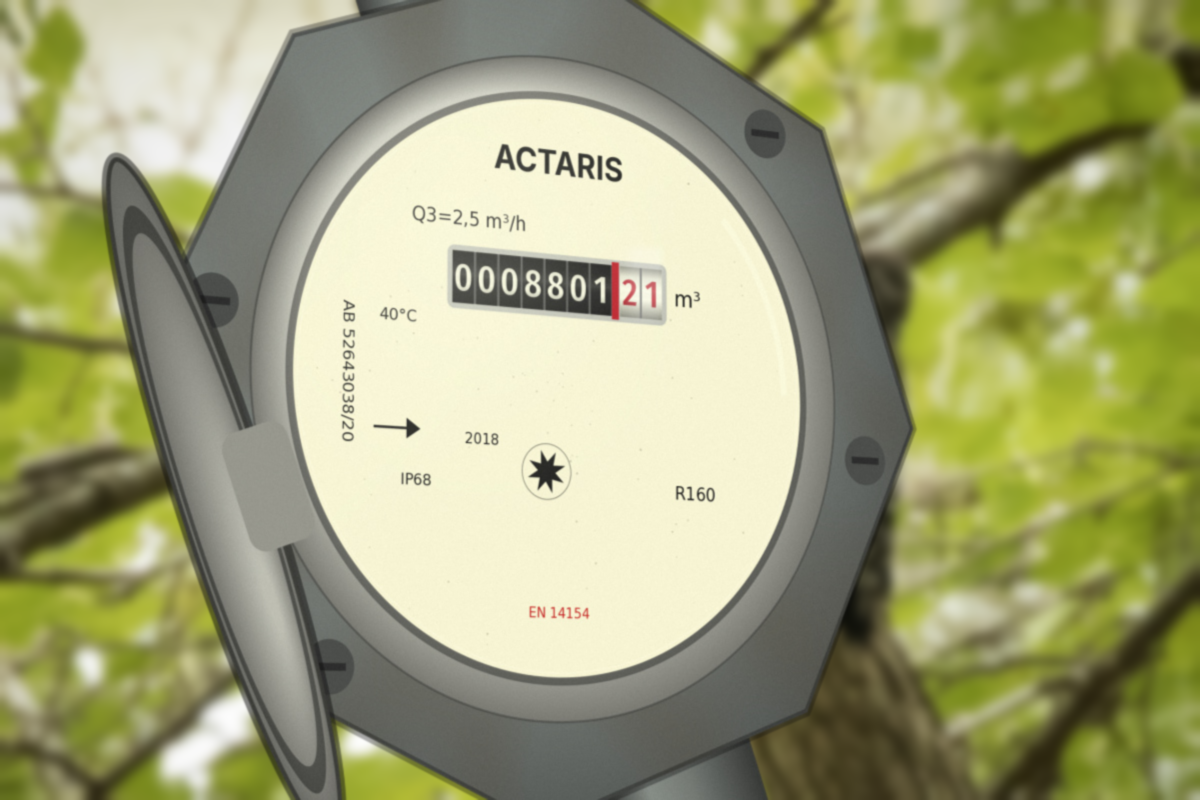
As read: 8801.21,m³
